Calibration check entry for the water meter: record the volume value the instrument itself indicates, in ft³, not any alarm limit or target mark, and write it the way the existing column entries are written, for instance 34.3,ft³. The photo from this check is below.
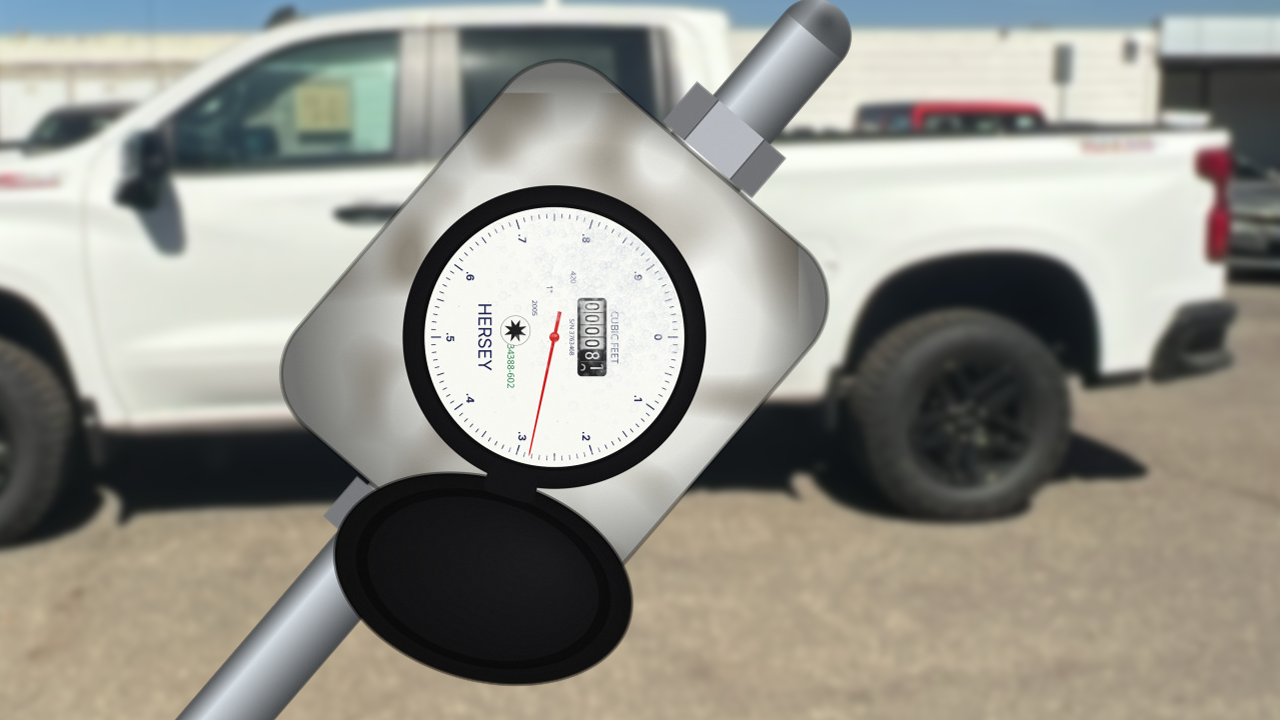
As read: 81.28,ft³
